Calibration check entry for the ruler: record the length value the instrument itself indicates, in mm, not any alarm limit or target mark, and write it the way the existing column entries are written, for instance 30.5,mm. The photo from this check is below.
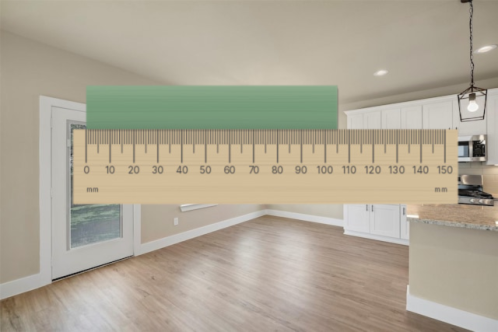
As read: 105,mm
